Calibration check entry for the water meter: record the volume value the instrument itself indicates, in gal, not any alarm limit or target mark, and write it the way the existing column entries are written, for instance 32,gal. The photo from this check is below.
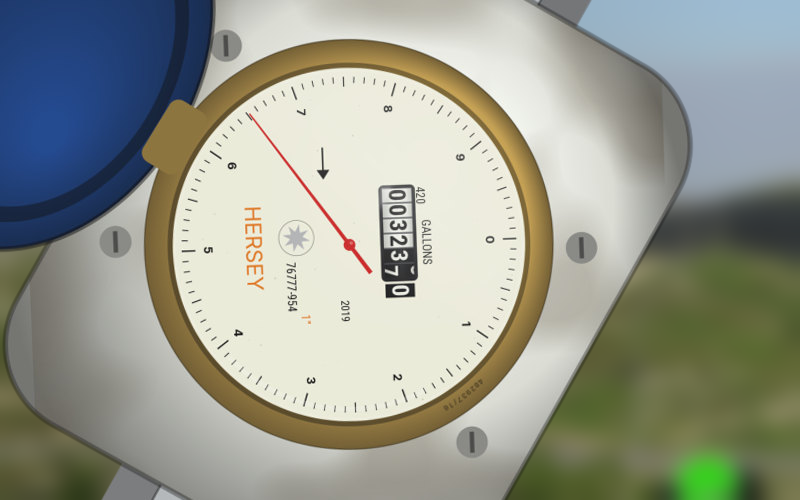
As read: 32366.5,gal
